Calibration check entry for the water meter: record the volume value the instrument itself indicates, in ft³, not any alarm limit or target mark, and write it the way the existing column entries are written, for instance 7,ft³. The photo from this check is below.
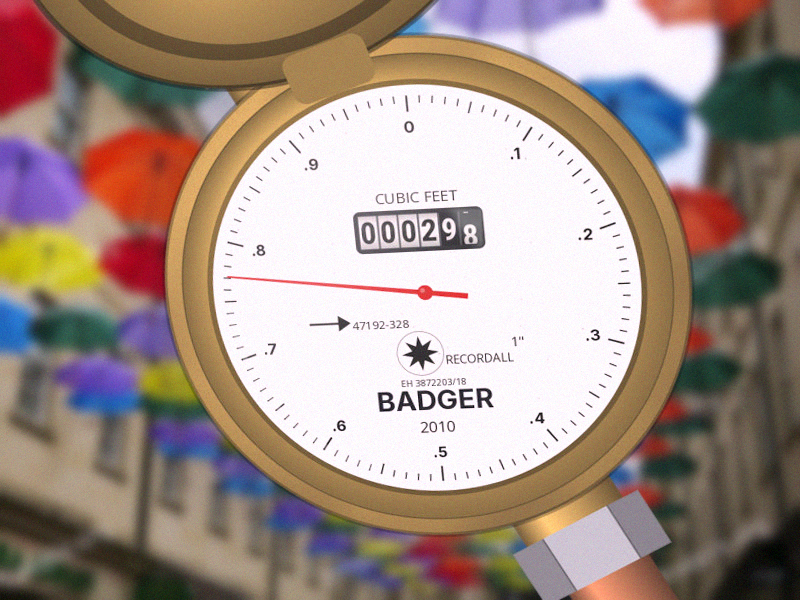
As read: 297.77,ft³
